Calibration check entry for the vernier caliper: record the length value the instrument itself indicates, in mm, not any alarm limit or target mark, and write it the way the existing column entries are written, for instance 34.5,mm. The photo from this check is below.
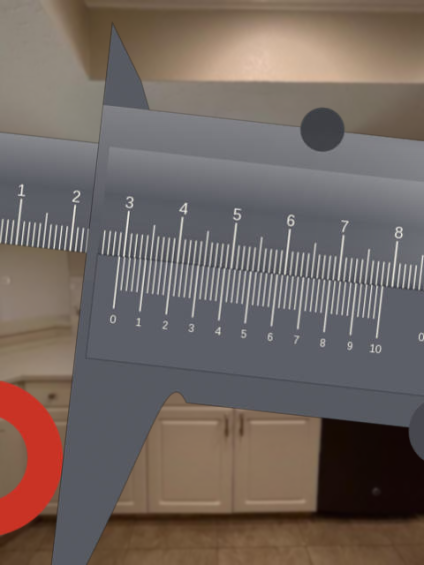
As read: 29.2,mm
